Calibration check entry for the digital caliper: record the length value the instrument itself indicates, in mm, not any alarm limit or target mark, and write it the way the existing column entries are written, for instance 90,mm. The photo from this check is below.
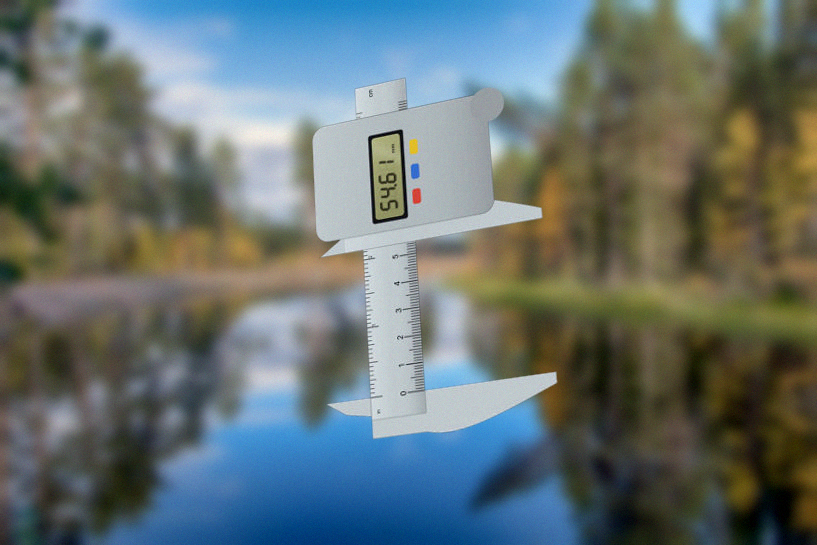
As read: 54.61,mm
